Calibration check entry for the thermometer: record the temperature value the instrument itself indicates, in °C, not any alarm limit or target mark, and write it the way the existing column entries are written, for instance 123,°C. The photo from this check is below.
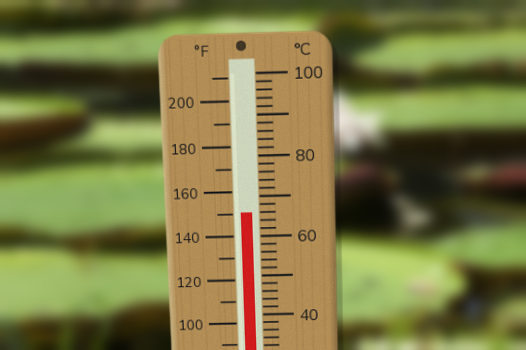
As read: 66,°C
